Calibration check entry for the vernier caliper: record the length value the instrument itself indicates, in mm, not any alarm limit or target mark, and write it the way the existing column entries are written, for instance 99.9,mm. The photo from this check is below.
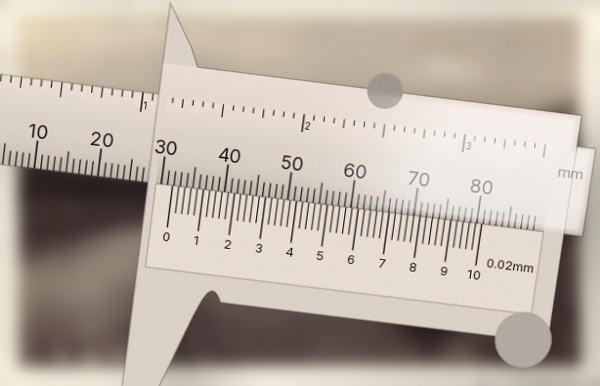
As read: 31.8,mm
